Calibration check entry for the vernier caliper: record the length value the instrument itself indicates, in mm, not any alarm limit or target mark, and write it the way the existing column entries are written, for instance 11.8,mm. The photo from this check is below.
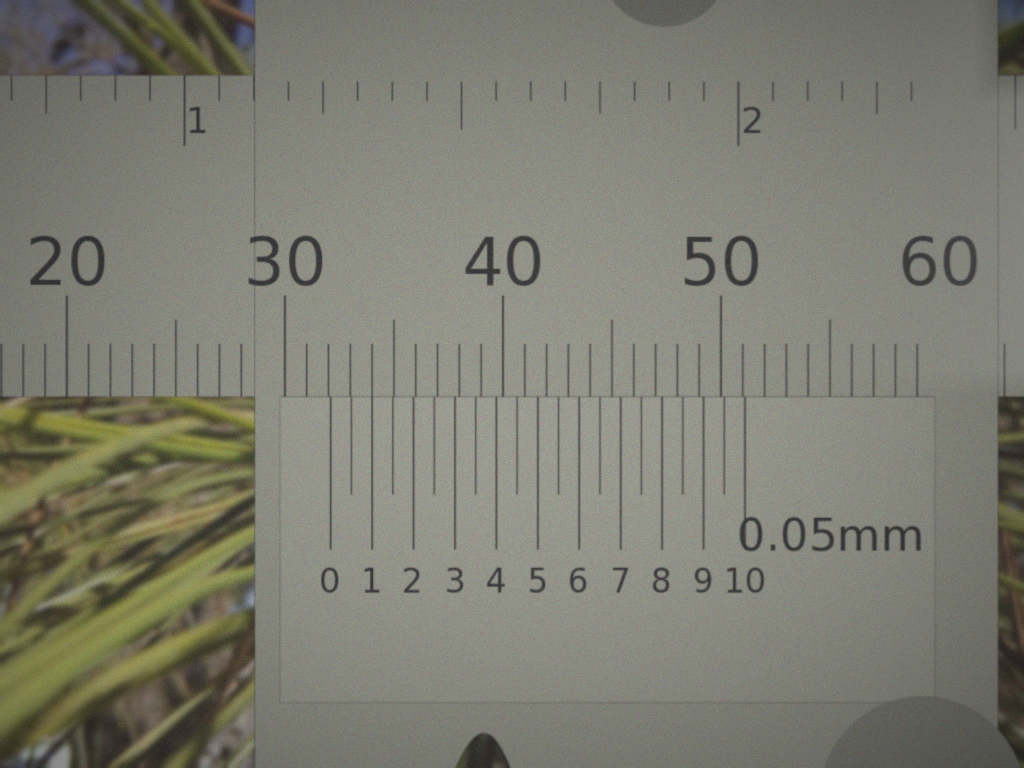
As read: 32.1,mm
